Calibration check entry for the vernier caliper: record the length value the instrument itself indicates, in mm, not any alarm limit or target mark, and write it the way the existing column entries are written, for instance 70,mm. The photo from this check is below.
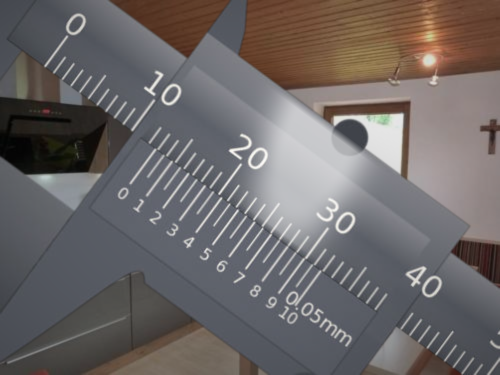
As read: 12.8,mm
